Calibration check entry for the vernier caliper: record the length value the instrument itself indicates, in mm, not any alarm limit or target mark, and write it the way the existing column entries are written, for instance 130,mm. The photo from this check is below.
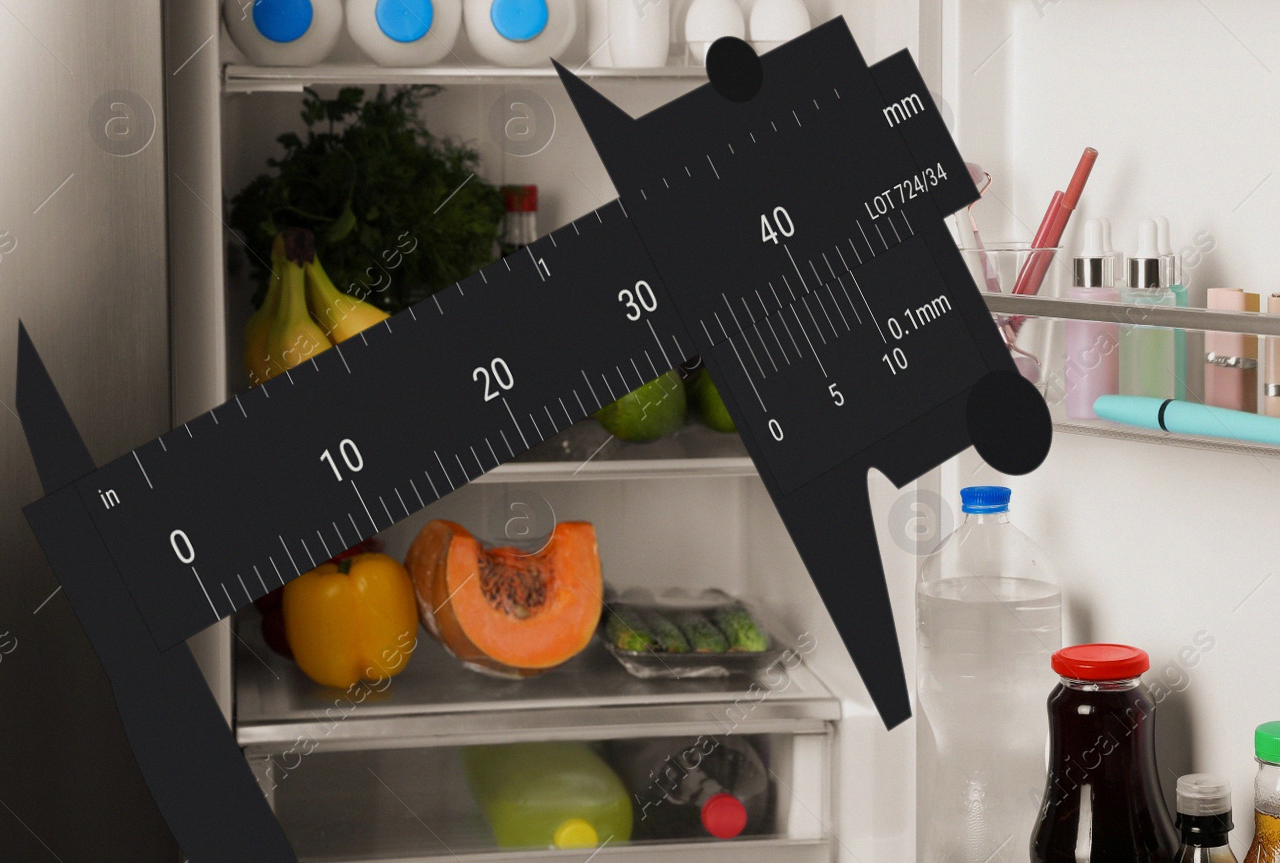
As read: 34.1,mm
